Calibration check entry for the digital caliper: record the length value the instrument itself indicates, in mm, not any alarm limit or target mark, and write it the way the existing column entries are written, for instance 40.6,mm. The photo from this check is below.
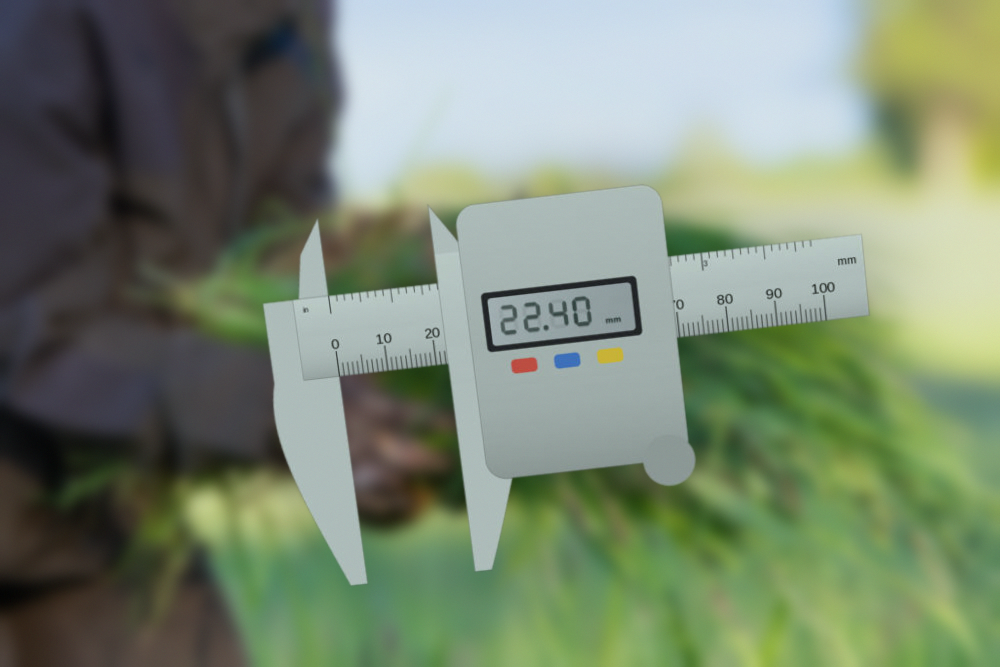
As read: 22.40,mm
